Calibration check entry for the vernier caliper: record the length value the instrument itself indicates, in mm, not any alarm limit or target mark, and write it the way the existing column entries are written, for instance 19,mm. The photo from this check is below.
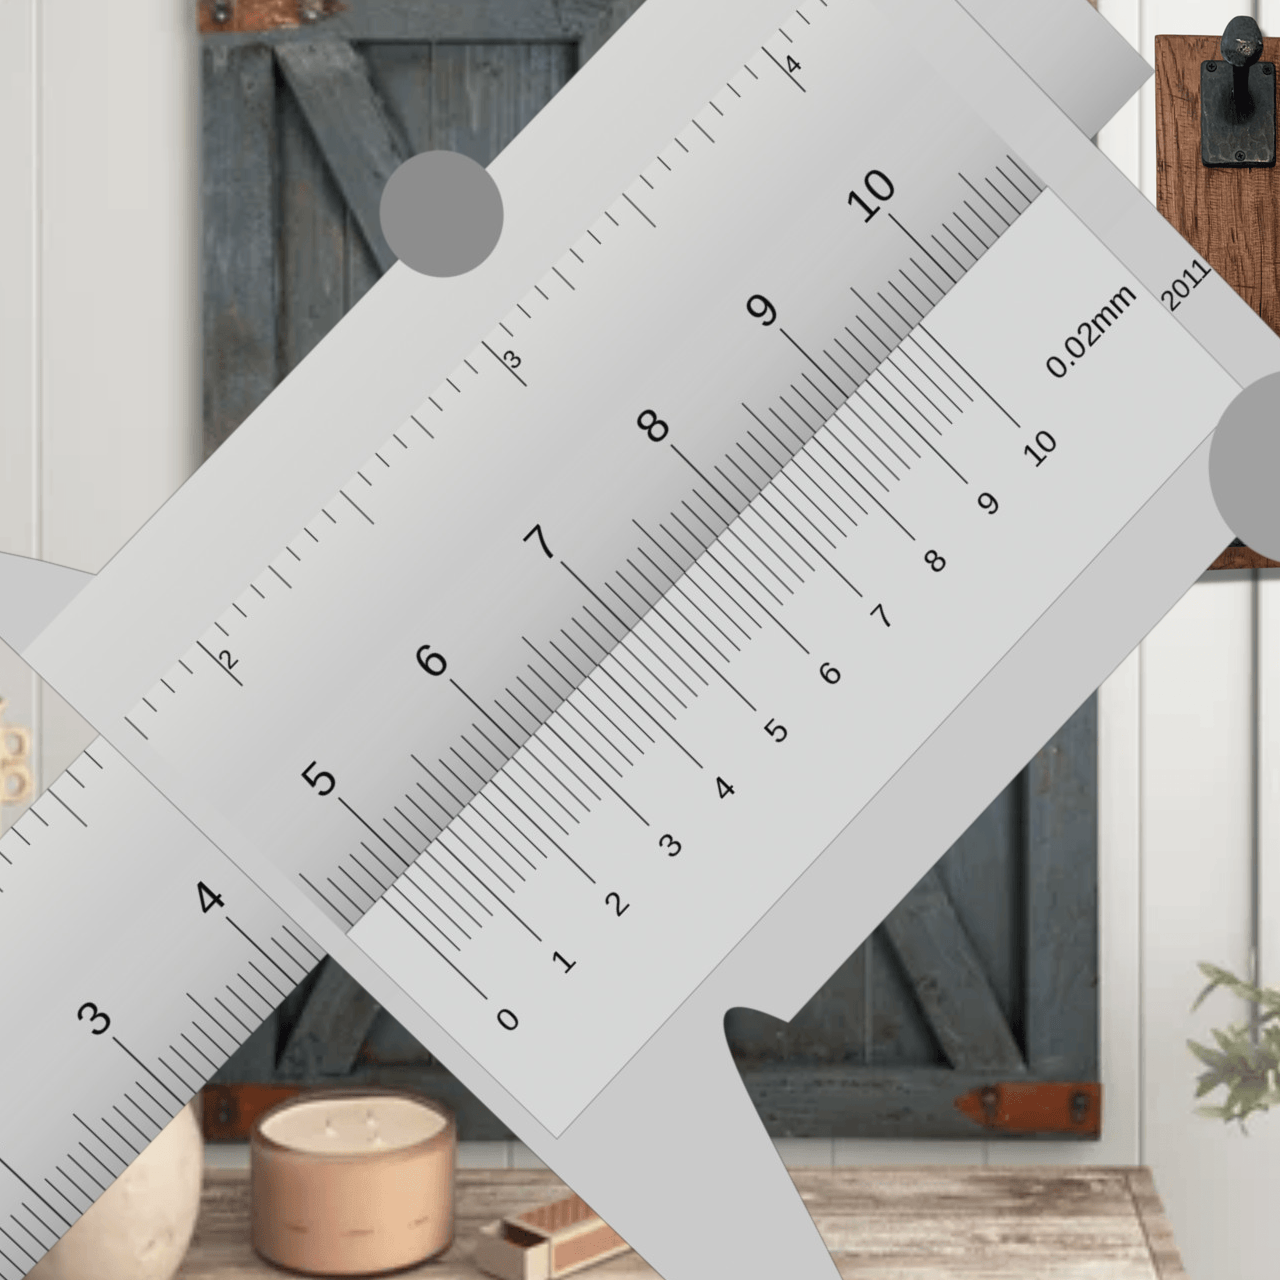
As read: 47.5,mm
